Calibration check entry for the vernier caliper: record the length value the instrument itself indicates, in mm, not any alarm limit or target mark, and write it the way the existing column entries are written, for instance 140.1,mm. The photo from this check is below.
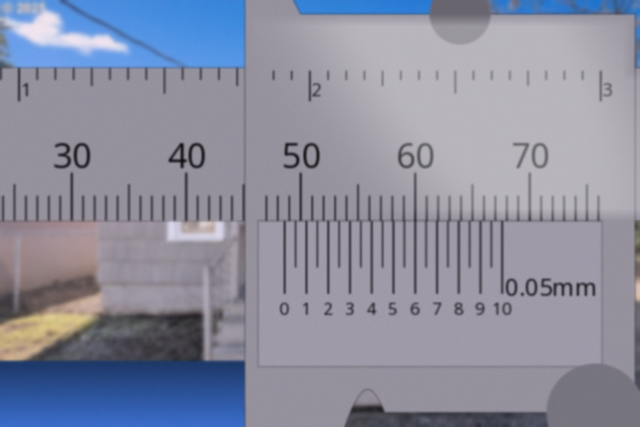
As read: 48.6,mm
